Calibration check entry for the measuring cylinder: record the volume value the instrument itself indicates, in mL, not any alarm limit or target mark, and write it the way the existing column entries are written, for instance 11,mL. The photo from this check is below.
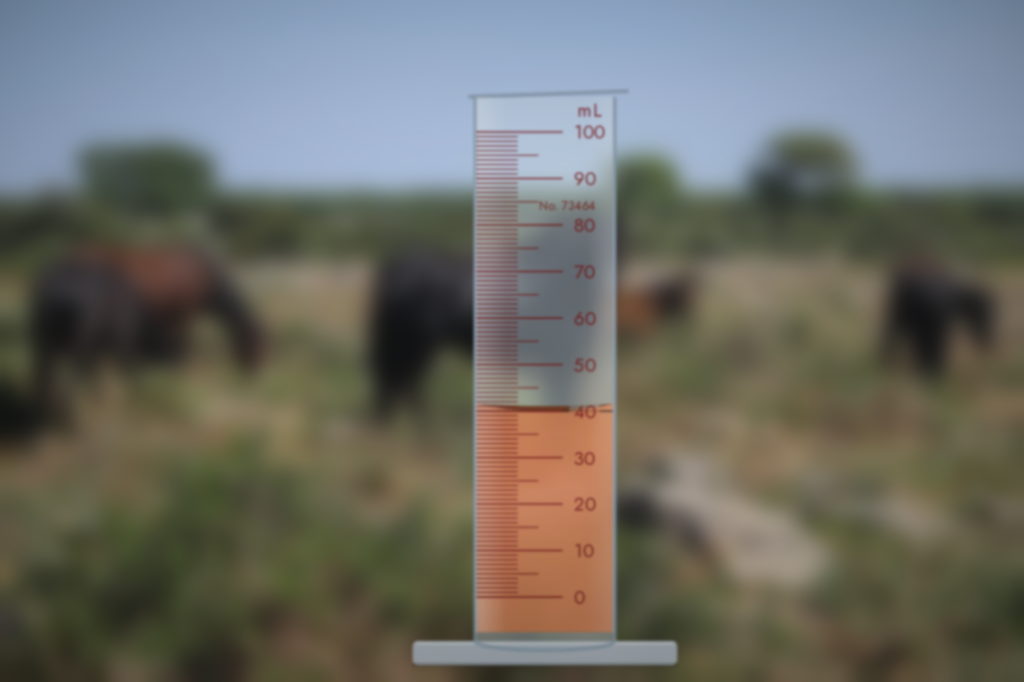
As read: 40,mL
